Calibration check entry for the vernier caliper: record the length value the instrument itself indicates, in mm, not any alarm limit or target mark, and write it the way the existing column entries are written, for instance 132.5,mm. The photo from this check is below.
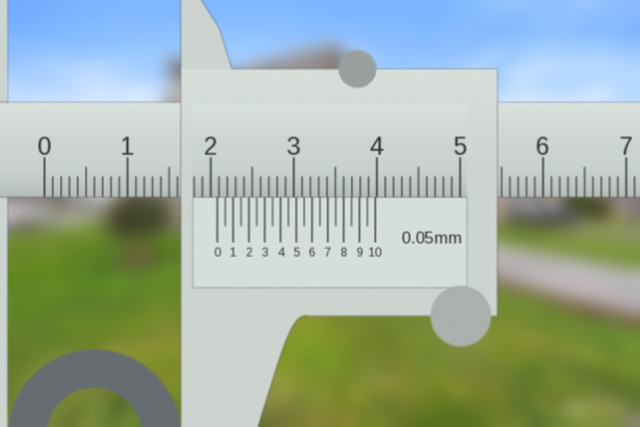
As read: 20.8,mm
